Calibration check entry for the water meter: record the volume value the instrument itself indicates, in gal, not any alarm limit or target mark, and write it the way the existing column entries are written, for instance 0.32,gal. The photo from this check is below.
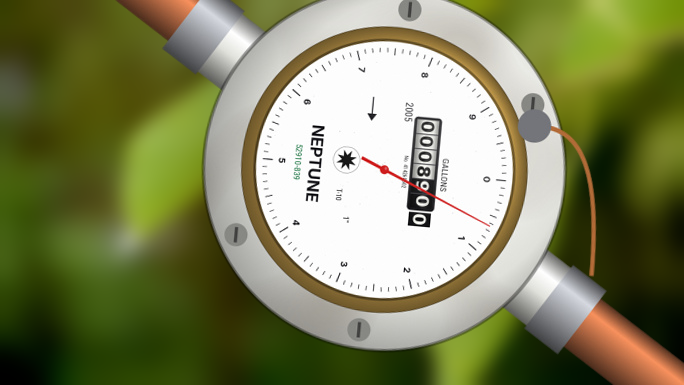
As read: 8900.6,gal
